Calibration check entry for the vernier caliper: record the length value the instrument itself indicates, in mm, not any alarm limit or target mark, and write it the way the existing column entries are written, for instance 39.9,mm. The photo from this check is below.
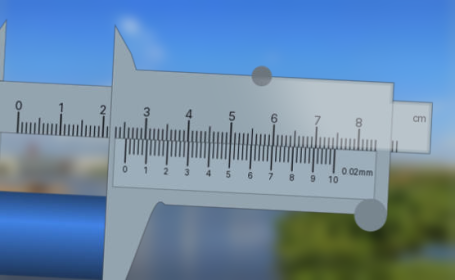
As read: 25.5,mm
